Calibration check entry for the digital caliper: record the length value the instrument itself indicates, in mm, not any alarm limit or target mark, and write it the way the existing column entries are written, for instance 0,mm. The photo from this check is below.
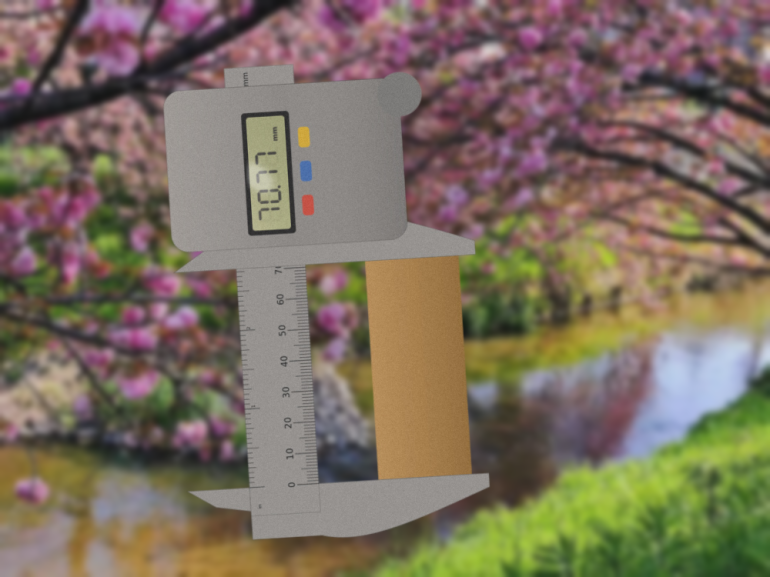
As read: 70.77,mm
